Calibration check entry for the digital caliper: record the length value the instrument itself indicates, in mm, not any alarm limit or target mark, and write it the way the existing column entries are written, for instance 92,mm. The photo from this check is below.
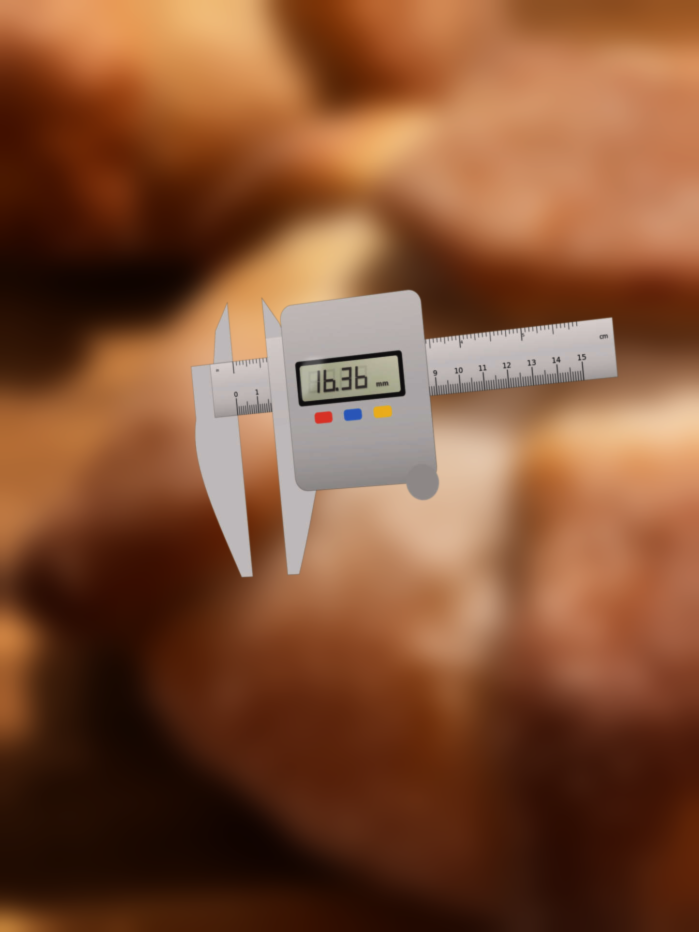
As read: 16.36,mm
